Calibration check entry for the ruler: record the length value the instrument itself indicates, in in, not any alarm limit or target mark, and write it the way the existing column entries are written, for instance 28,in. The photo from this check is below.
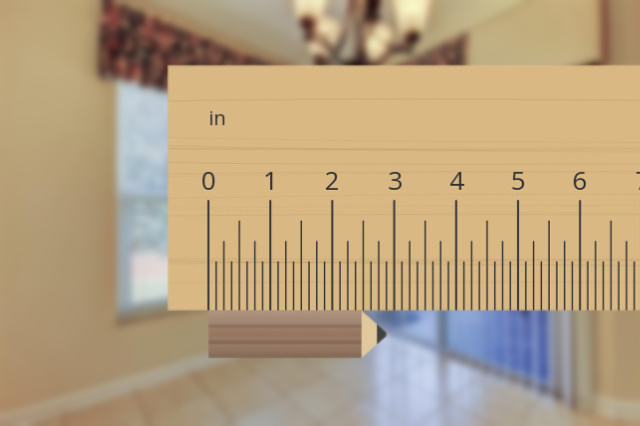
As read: 2.875,in
